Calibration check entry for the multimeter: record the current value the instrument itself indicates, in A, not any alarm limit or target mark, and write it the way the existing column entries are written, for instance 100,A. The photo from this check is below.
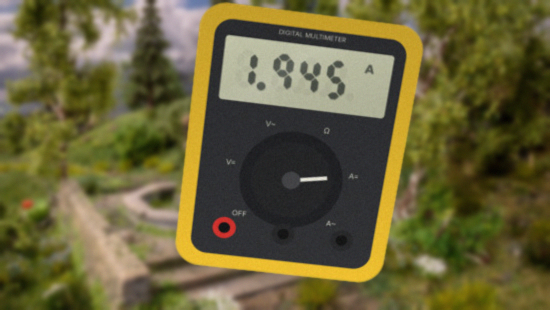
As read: 1.945,A
